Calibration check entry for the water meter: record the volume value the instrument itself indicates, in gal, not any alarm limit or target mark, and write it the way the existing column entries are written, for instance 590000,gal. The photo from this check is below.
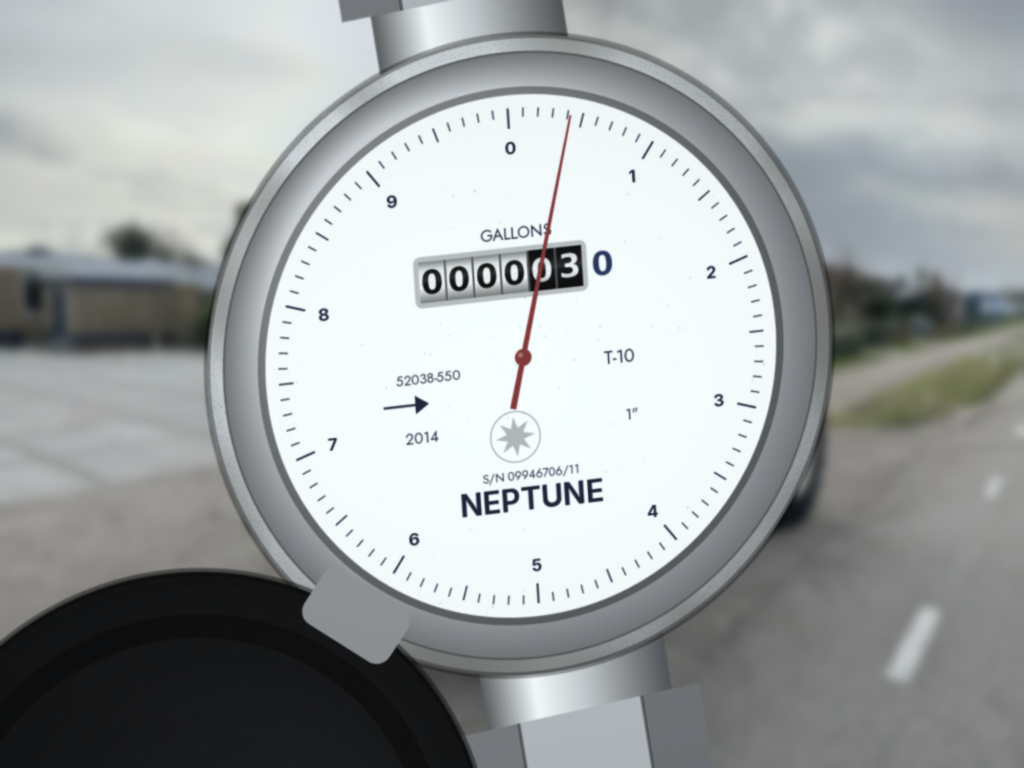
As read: 30.4,gal
